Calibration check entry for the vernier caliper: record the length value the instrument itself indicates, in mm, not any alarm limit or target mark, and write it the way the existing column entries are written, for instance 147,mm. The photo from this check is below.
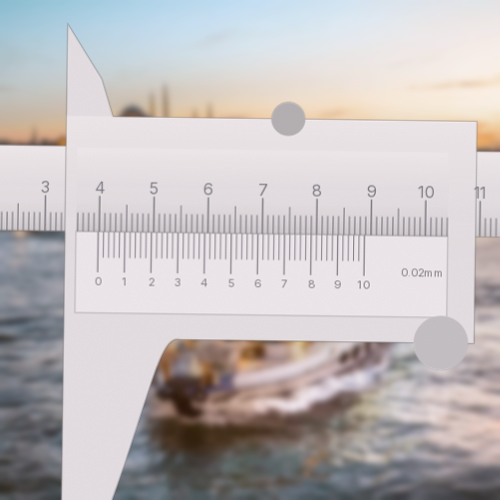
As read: 39.8,mm
